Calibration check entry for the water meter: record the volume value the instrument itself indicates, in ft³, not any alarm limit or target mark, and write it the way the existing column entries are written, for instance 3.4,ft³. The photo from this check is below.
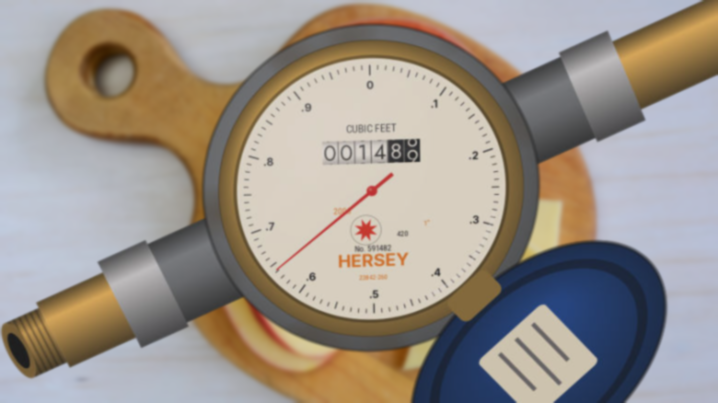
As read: 1488.64,ft³
